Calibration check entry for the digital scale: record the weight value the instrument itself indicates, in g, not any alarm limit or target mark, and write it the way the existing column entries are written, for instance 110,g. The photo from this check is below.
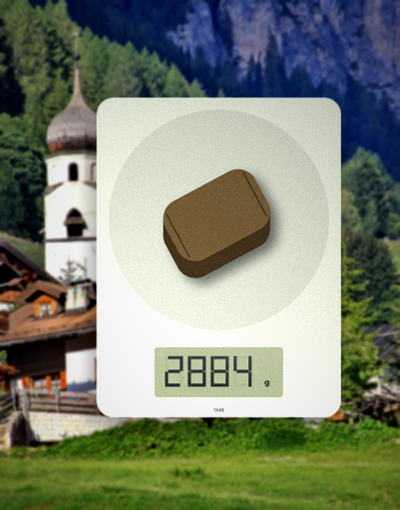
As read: 2884,g
